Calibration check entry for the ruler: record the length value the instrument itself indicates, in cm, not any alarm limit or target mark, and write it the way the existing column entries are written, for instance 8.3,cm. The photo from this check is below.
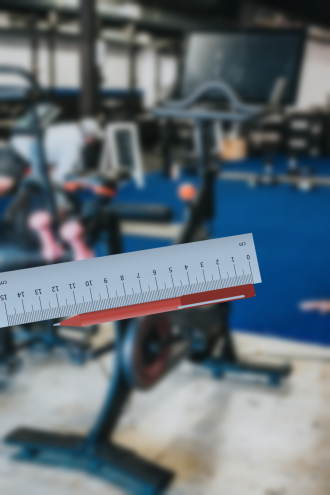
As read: 12.5,cm
